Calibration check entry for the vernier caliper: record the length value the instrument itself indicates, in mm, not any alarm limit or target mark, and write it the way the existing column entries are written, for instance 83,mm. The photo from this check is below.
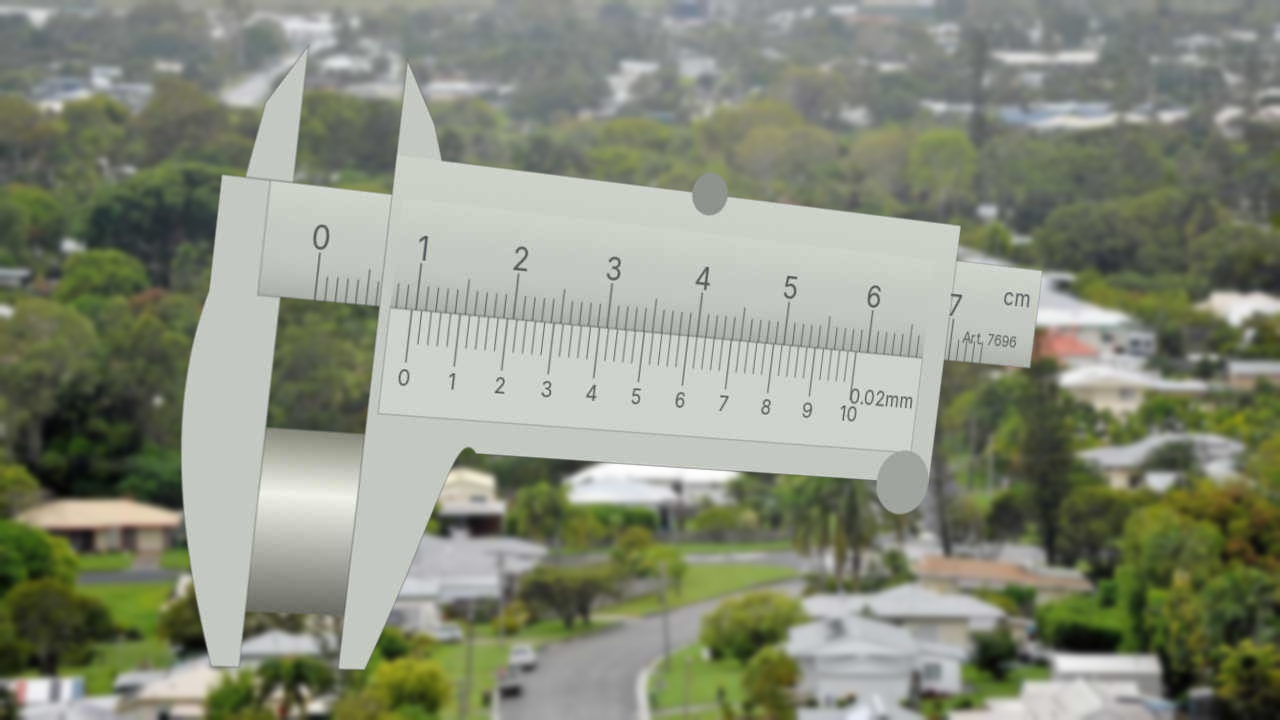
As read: 9.6,mm
